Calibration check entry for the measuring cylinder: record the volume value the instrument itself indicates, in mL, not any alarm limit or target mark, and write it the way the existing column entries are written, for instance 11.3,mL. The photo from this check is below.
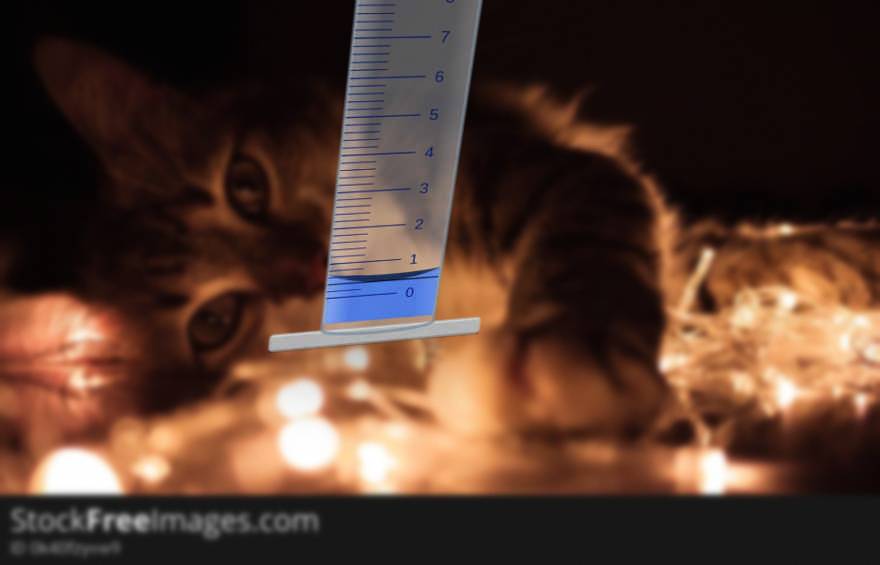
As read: 0.4,mL
